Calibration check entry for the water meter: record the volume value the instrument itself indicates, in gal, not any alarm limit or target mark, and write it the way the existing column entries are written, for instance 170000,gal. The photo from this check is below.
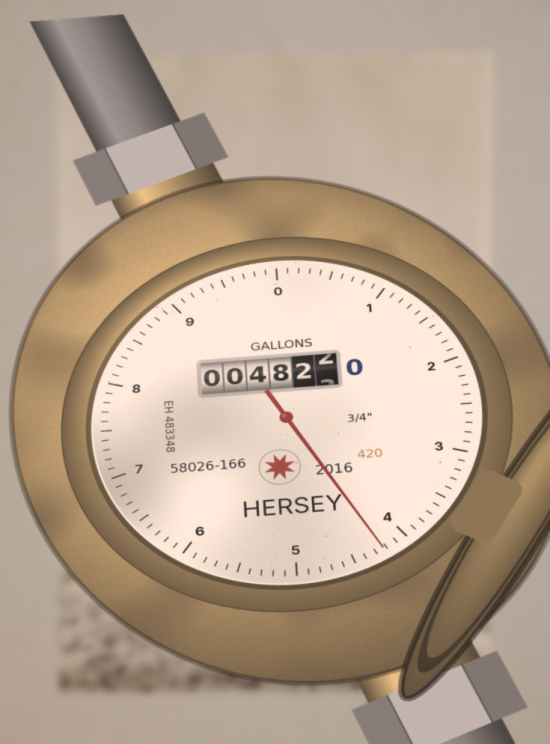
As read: 48224.2,gal
